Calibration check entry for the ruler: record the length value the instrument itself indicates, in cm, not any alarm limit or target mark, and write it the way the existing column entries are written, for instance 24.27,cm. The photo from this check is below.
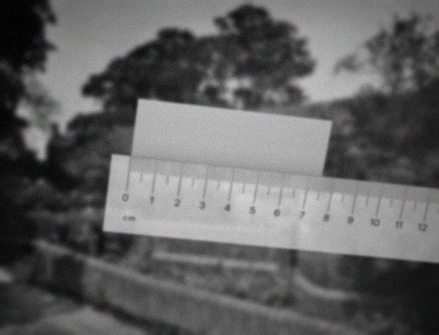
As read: 7.5,cm
